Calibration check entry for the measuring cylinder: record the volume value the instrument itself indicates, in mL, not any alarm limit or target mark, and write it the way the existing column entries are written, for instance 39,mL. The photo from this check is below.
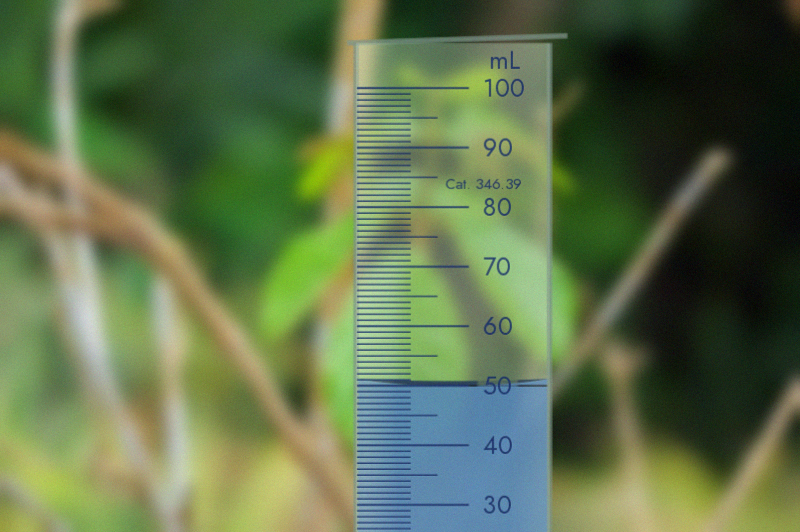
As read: 50,mL
